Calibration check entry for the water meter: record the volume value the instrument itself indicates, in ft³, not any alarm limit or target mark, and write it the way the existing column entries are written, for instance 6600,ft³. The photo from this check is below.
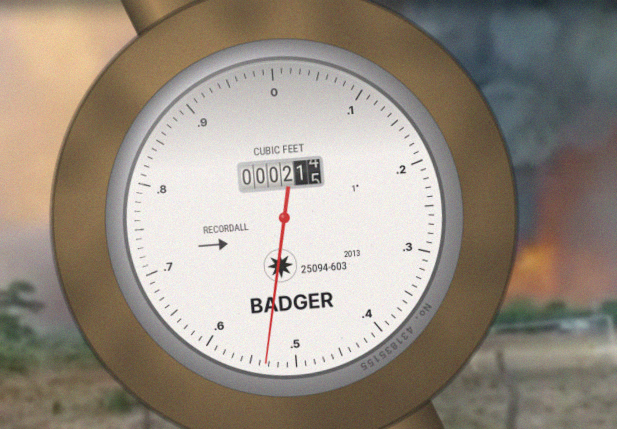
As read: 214.53,ft³
